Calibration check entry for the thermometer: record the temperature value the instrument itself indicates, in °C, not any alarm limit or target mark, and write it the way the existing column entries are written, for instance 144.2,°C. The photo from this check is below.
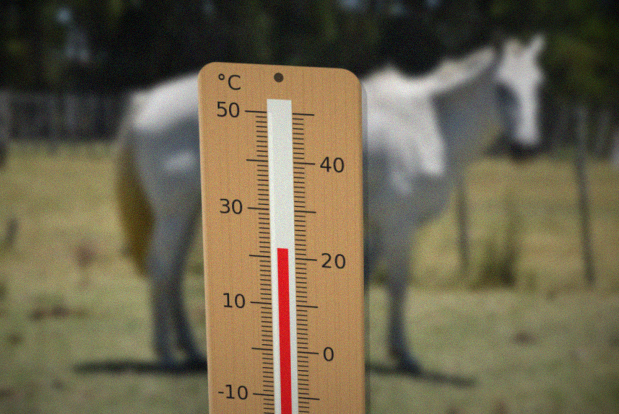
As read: 22,°C
